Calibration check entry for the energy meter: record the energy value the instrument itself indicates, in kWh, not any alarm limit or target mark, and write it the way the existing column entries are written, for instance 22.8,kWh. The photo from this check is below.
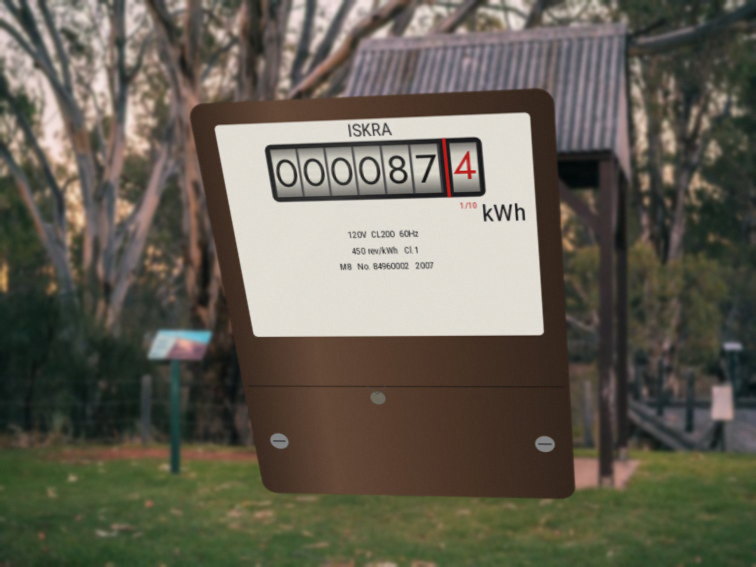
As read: 87.4,kWh
